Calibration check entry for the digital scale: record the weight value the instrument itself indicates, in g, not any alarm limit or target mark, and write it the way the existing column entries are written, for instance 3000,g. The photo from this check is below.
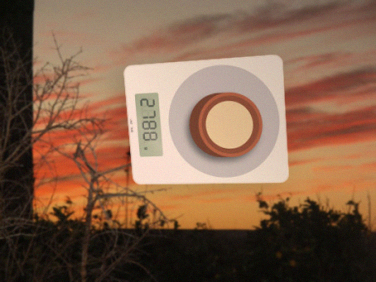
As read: 2788,g
